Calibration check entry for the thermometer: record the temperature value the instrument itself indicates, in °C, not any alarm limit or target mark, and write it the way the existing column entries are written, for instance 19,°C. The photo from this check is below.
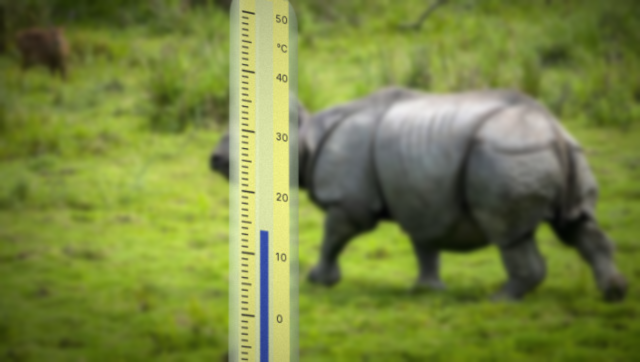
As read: 14,°C
